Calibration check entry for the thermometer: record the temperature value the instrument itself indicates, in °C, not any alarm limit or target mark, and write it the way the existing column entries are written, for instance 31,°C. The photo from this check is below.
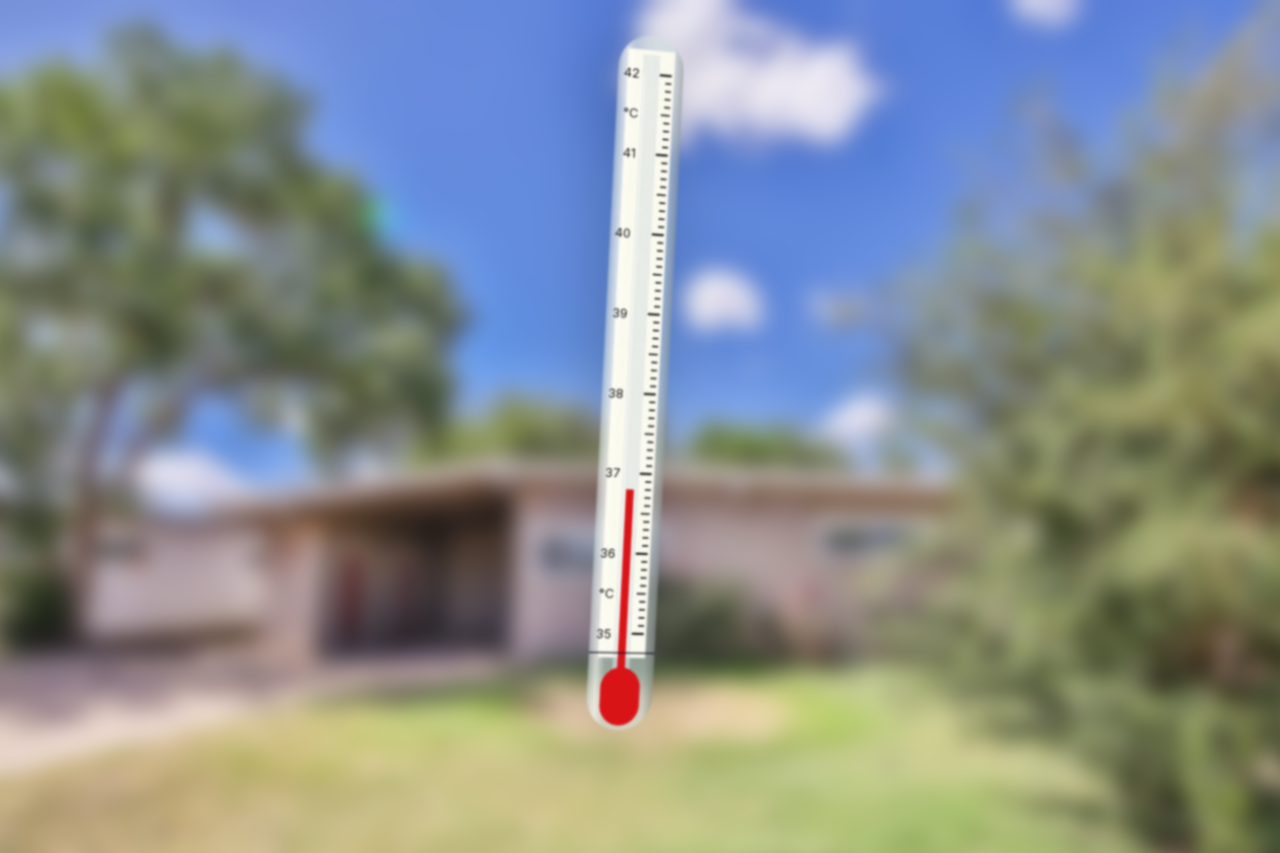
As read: 36.8,°C
